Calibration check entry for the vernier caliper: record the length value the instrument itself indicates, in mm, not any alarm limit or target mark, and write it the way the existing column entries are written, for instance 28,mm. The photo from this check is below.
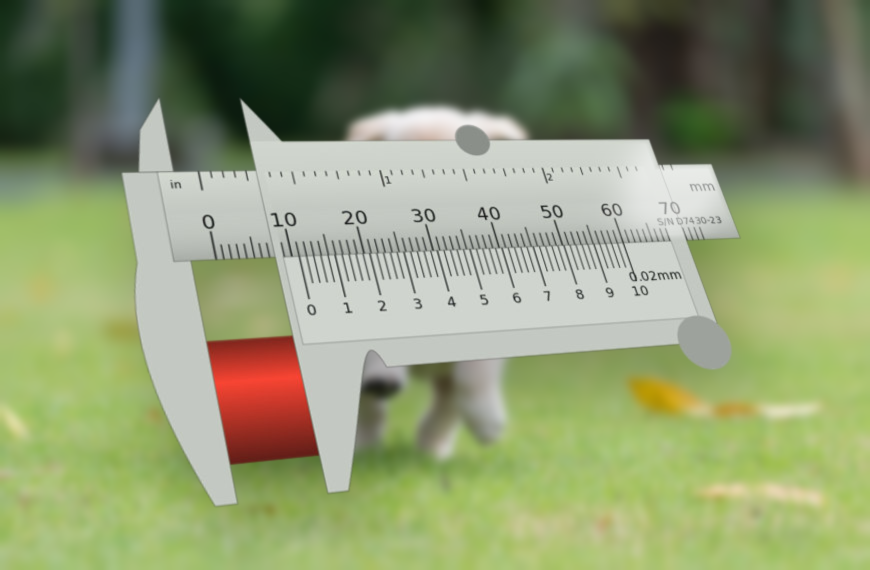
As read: 11.0,mm
